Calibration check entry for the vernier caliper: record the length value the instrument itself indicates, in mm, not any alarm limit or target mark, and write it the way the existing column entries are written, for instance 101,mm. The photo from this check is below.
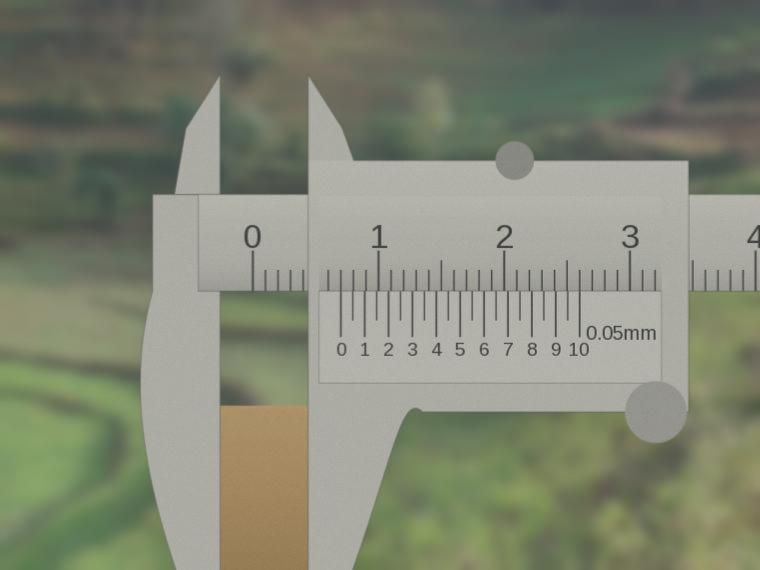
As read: 7.0,mm
